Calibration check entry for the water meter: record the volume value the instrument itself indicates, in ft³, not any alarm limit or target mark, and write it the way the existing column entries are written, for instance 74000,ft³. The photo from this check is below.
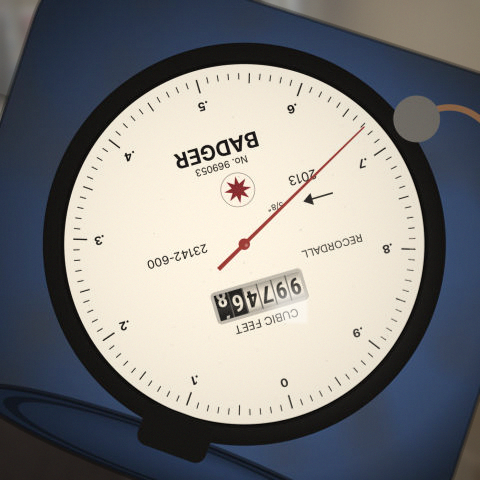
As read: 997467.67,ft³
